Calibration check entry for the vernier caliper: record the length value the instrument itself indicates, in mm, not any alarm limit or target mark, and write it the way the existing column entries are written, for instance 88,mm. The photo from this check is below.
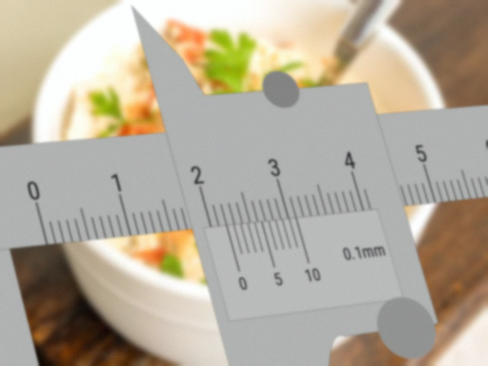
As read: 22.0,mm
